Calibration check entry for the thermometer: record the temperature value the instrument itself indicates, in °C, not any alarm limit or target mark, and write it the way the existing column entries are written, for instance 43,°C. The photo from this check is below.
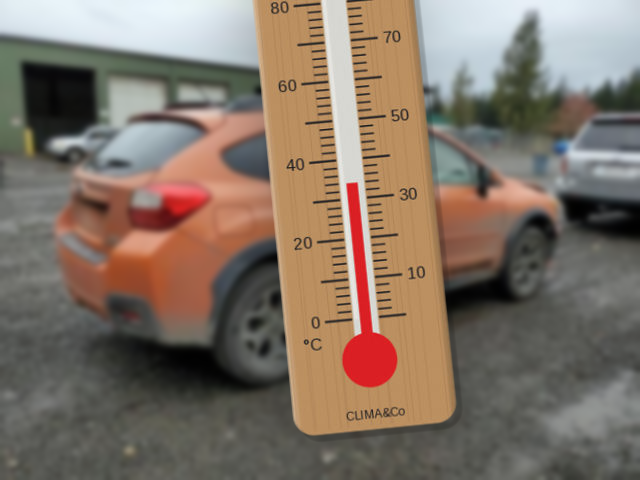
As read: 34,°C
